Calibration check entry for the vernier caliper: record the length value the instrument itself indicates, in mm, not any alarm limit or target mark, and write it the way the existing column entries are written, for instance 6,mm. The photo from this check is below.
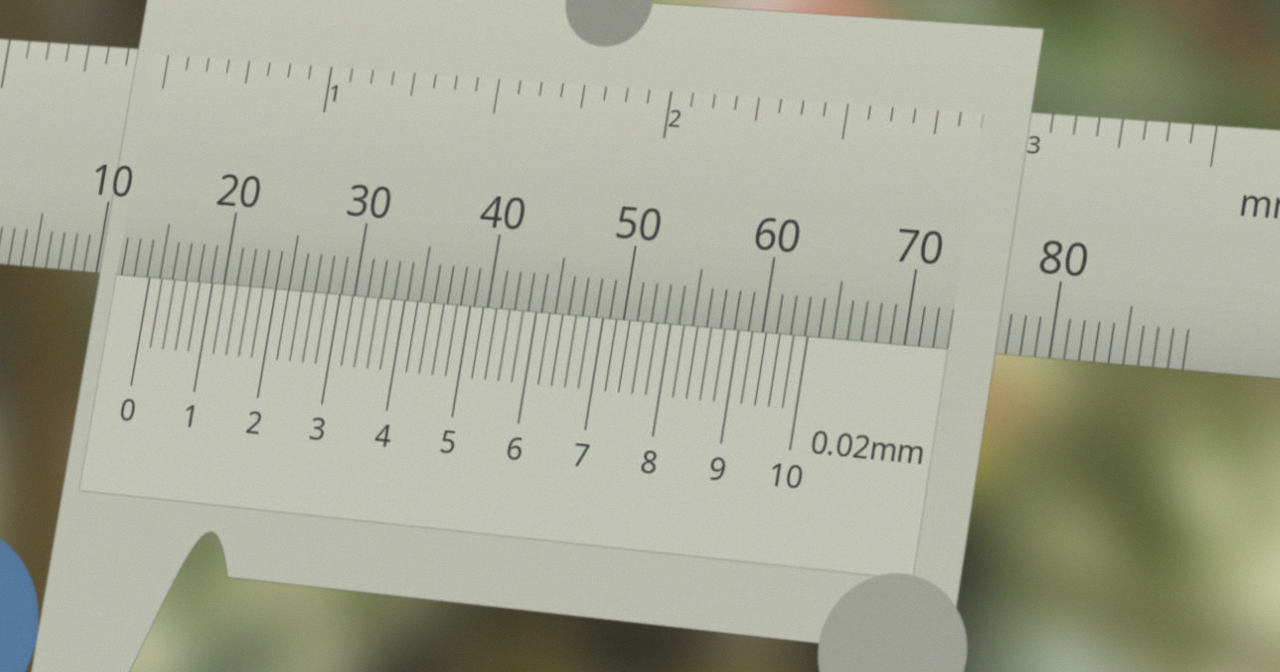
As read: 14.2,mm
